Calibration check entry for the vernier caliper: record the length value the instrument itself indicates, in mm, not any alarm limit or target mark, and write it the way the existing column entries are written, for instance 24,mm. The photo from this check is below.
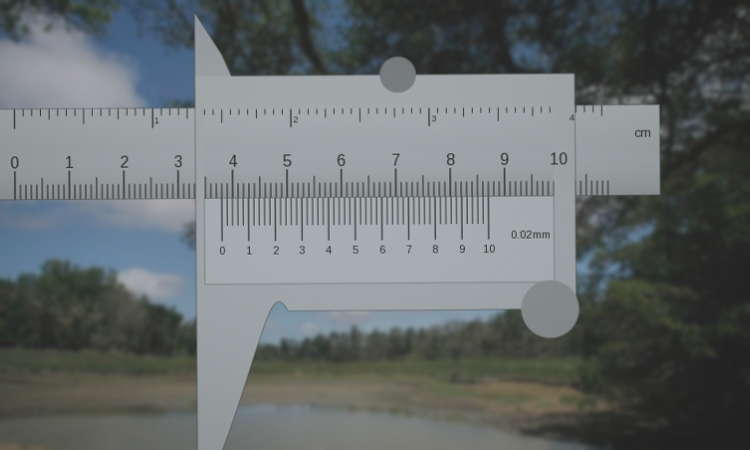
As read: 38.0,mm
